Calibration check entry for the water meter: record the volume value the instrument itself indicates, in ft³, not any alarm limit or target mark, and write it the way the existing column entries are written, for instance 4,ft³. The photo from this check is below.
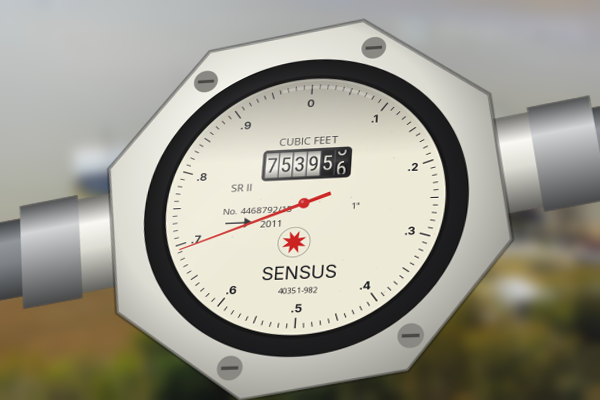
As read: 753955.69,ft³
